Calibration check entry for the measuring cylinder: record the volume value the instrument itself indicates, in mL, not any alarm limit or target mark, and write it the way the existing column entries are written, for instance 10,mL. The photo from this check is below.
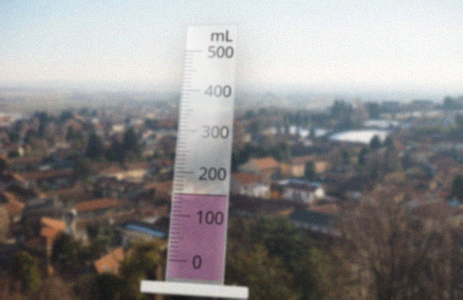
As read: 150,mL
